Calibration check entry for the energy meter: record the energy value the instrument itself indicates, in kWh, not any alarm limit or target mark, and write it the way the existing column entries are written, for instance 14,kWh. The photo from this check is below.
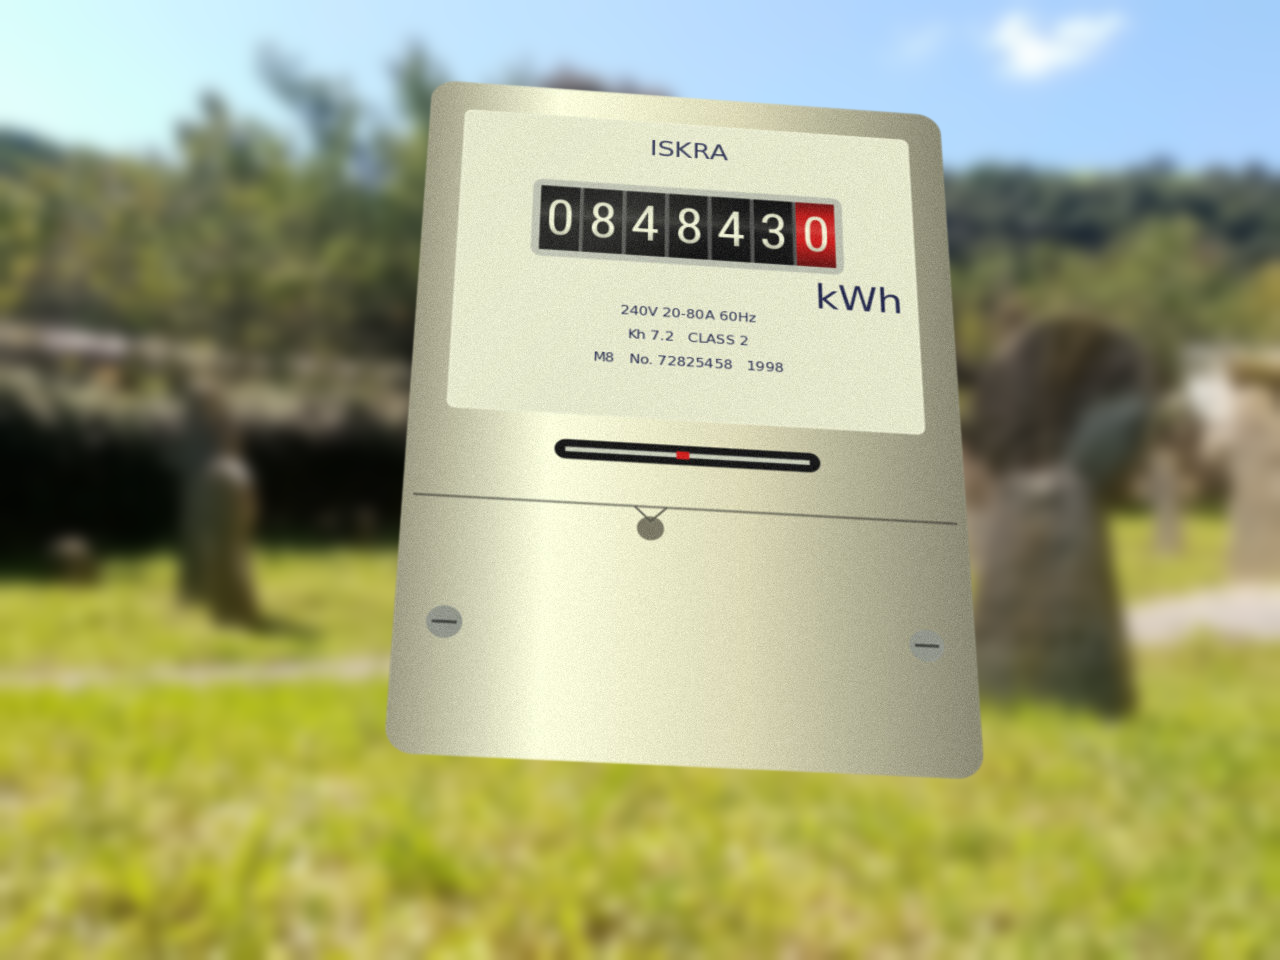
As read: 84843.0,kWh
